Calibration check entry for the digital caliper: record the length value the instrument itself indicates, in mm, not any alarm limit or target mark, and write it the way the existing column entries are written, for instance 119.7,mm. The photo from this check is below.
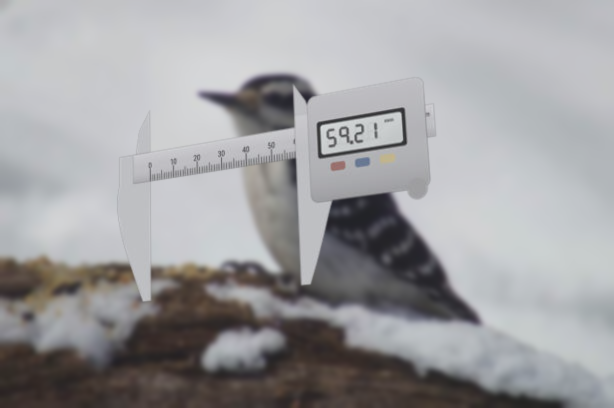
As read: 59.21,mm
